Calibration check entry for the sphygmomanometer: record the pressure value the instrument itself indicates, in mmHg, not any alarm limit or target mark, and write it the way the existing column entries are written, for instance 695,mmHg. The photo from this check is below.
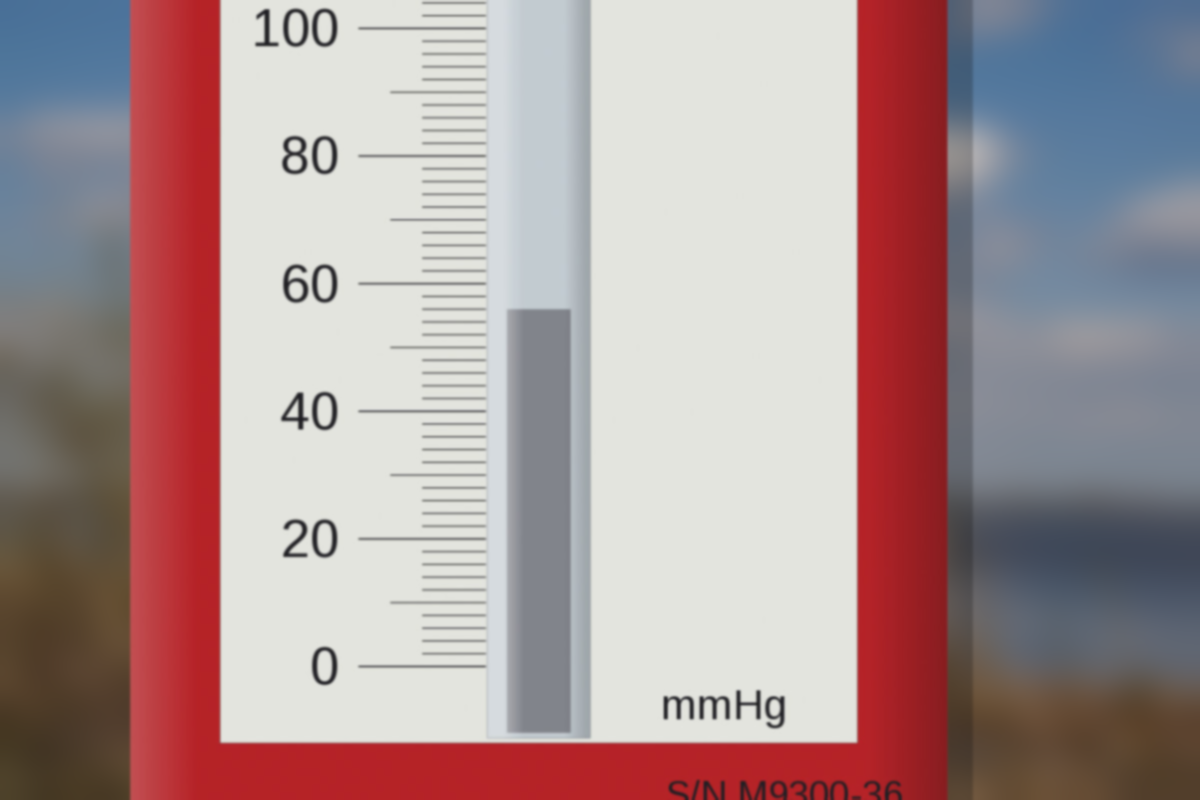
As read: 56,mmHg
